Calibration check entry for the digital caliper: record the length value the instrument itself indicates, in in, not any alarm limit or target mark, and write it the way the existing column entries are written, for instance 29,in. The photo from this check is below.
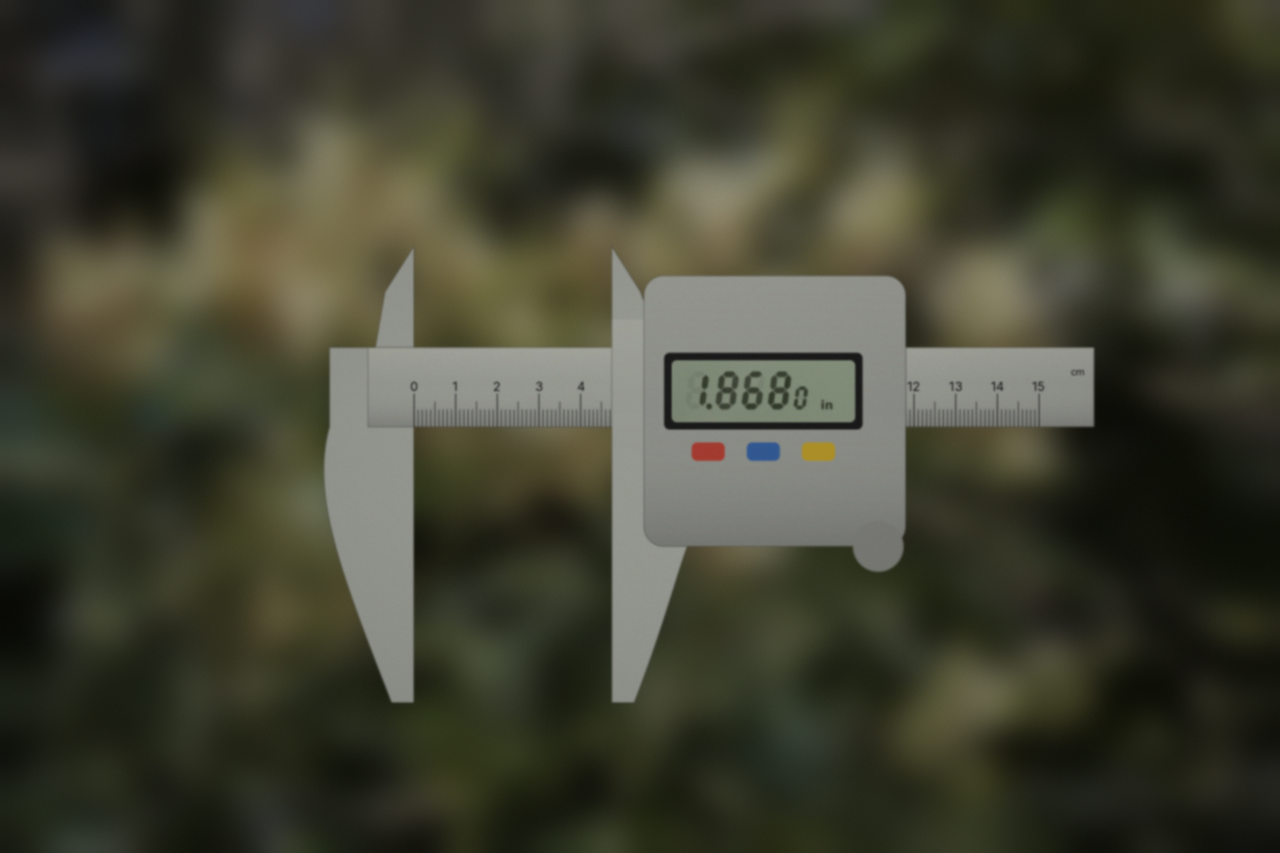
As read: 1.8680,in
